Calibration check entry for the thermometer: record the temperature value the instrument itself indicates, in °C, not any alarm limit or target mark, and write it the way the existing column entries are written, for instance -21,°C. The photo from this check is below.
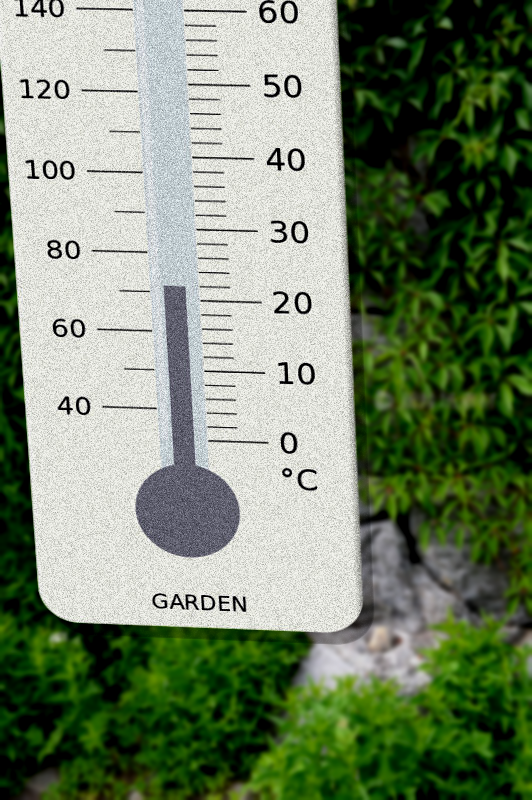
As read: 22,°C
